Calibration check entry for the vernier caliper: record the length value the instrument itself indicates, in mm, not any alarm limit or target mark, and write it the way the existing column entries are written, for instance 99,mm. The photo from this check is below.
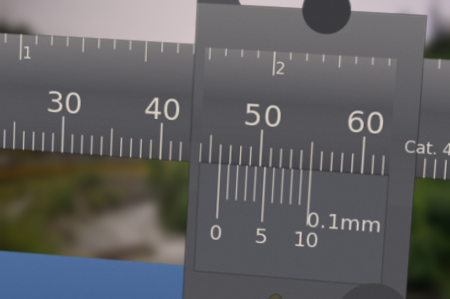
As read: 46.0,mm
